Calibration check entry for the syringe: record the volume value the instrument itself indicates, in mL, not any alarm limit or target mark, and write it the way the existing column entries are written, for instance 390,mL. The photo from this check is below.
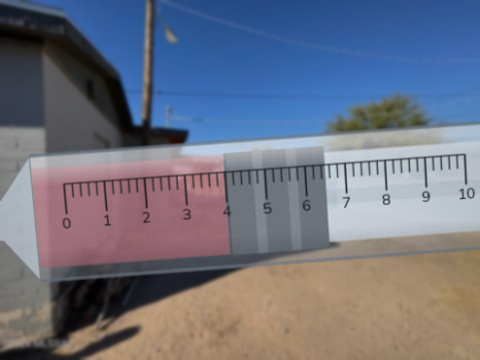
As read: 4,mL
